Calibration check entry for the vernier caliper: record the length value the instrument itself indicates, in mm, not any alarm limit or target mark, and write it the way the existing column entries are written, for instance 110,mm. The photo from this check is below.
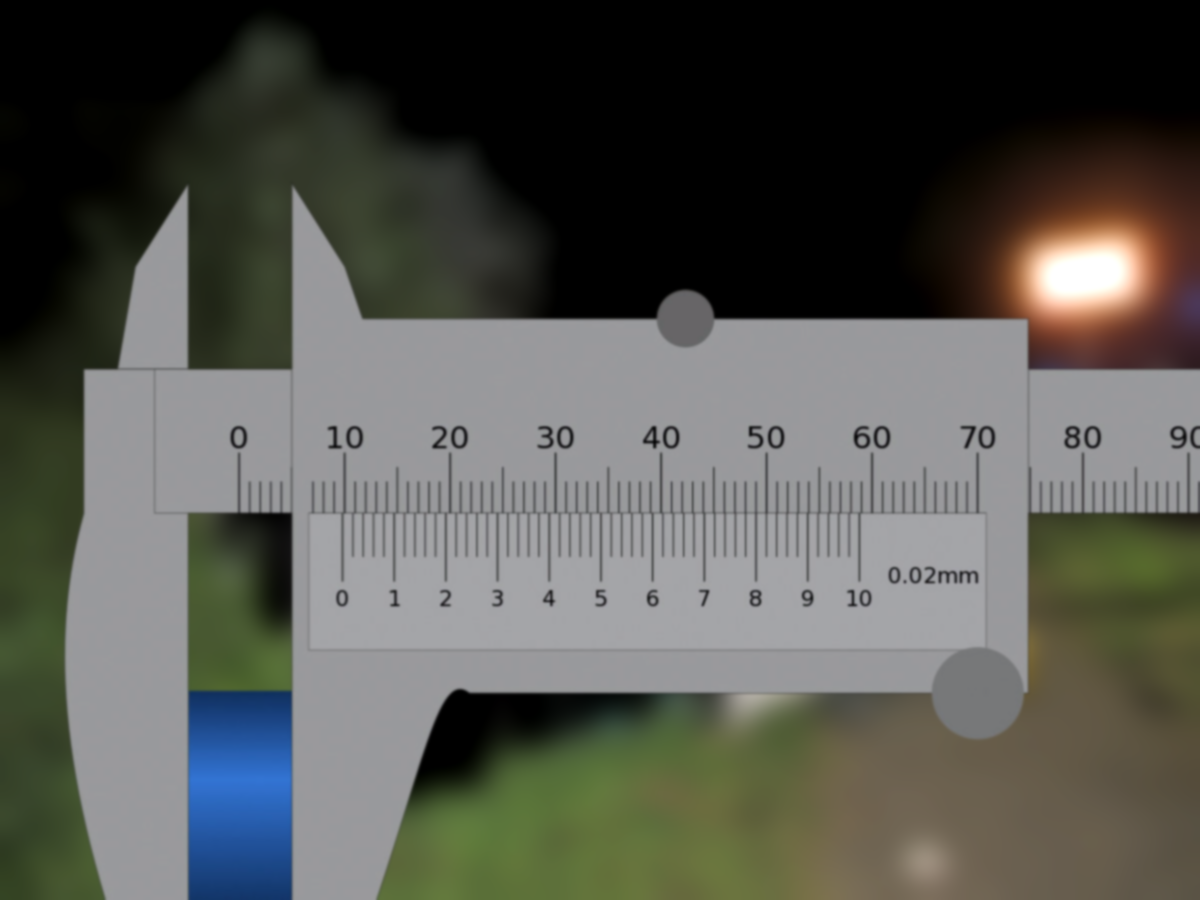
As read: 9.8,mm
